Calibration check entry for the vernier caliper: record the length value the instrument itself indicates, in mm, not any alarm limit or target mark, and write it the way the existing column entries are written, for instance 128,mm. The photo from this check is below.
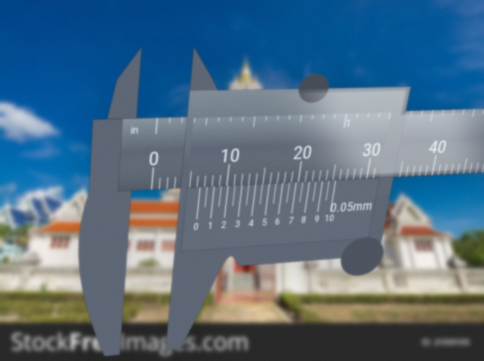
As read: 6.4,mm
